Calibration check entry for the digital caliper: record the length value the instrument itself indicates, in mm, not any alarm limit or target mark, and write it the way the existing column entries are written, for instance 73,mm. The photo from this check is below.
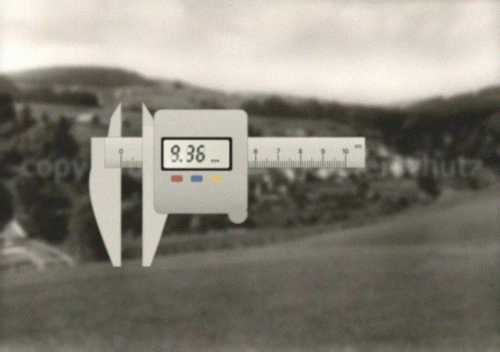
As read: 9.36,mm
